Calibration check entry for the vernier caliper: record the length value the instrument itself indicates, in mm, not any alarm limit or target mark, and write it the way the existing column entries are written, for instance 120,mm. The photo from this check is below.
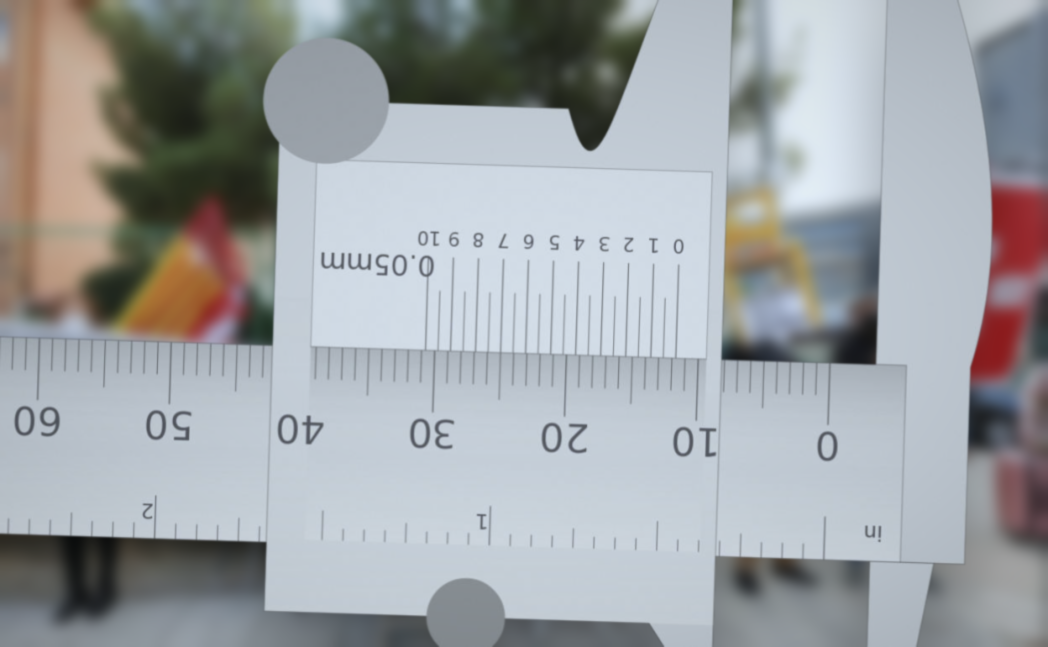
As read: 11.7,mm
